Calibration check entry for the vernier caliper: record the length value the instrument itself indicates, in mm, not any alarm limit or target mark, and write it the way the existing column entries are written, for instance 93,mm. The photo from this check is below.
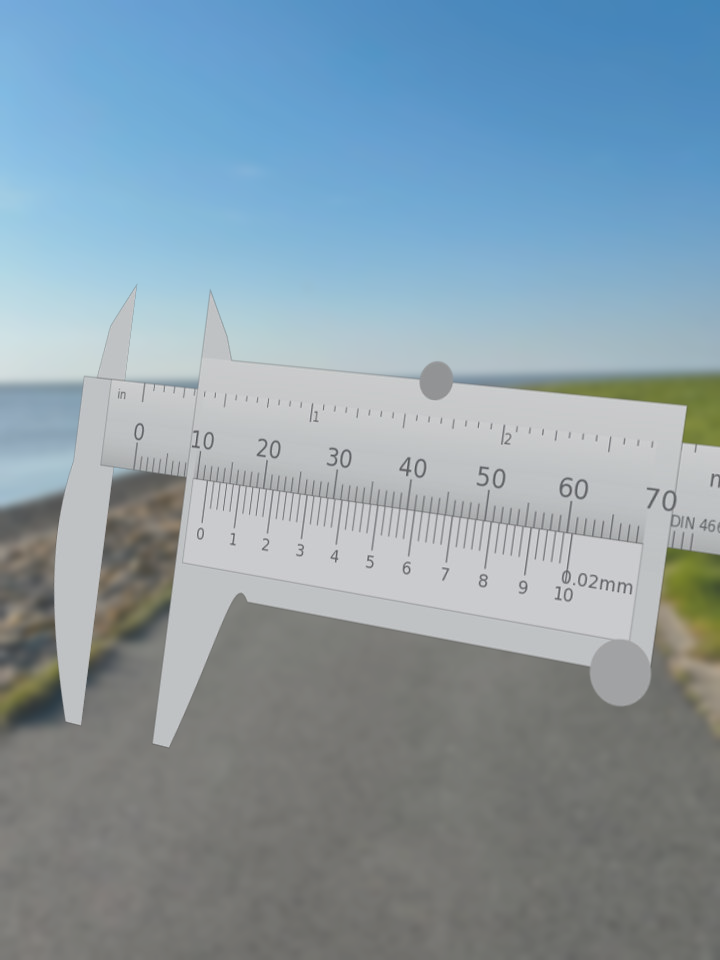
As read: 11.6,mm
